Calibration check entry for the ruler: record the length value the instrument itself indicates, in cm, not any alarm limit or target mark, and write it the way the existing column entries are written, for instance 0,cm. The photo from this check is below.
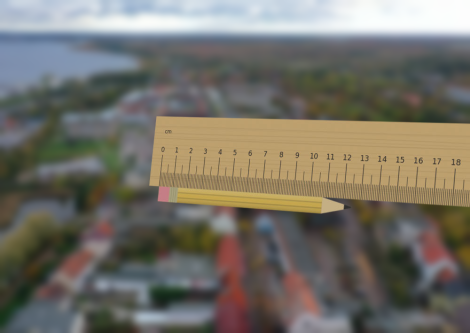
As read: 12.5,cm
